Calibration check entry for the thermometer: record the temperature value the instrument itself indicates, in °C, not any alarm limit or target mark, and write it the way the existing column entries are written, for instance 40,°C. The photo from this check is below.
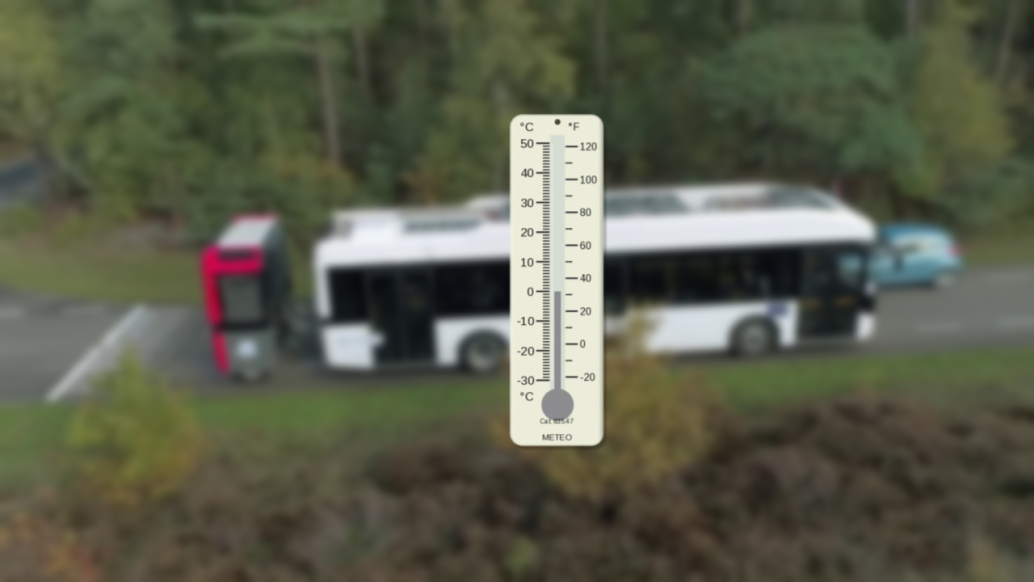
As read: 0,°C
